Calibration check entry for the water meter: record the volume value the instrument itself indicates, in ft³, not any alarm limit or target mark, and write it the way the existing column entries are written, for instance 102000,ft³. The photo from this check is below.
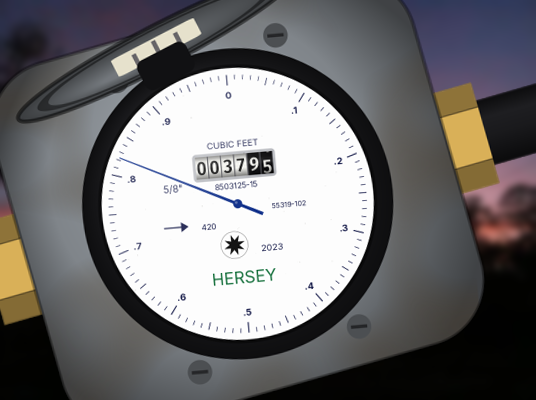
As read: 3794.82,ft³
